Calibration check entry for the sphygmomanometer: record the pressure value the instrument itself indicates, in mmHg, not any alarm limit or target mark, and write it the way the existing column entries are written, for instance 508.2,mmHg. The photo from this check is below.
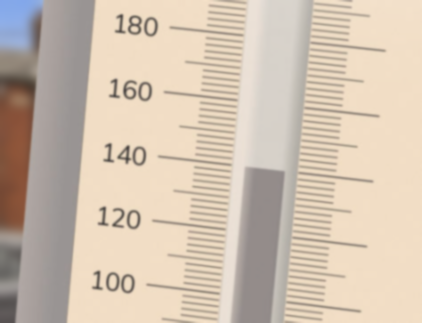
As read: 140,mmHg
